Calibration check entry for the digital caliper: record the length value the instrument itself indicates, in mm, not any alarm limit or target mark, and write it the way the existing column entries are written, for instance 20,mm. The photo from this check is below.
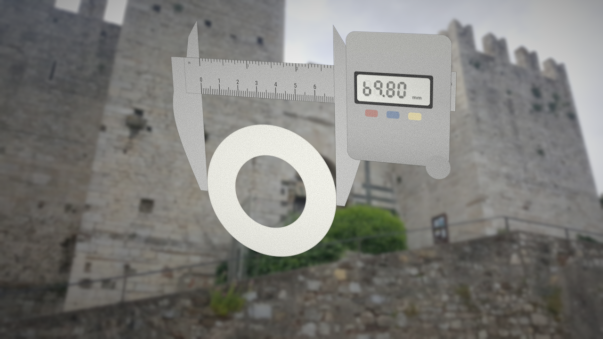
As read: 69.80,mm
